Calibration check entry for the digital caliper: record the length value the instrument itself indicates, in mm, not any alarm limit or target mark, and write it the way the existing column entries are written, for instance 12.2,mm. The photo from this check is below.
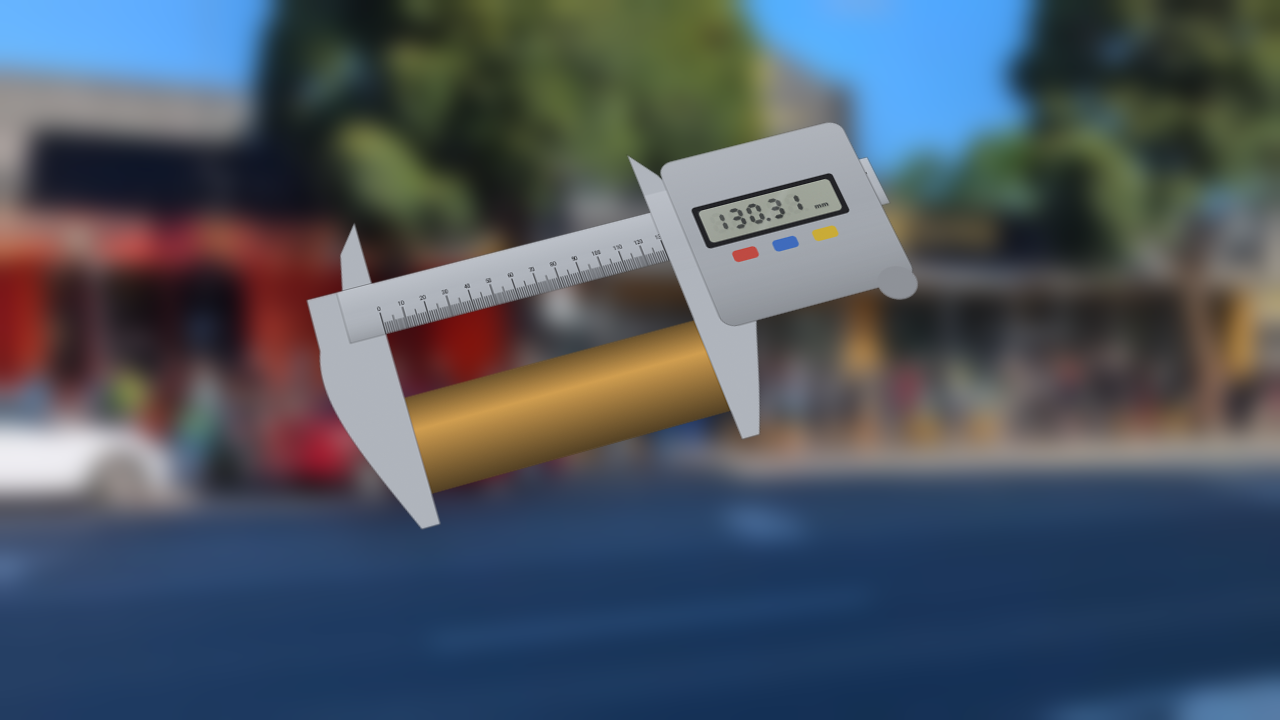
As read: 130.31,mm
